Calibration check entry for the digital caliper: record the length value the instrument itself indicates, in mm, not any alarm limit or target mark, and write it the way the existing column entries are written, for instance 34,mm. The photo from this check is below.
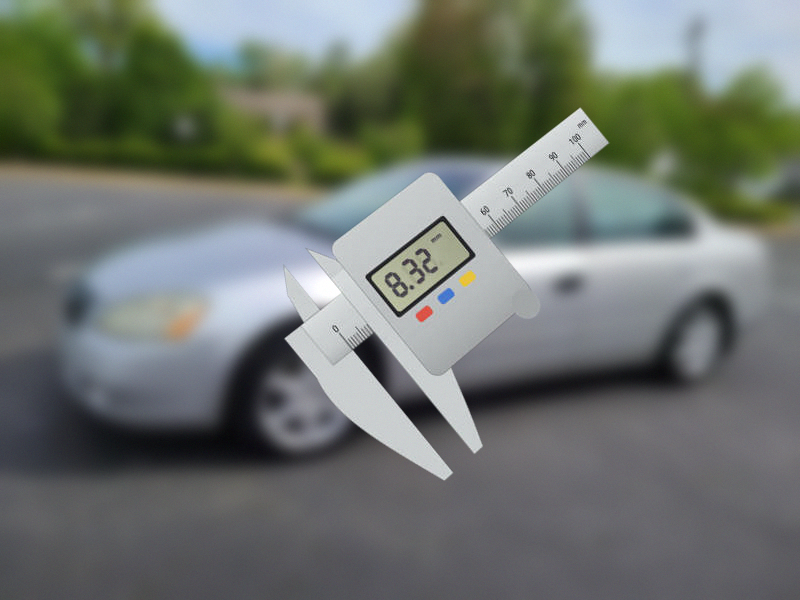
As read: 8.32,mm
